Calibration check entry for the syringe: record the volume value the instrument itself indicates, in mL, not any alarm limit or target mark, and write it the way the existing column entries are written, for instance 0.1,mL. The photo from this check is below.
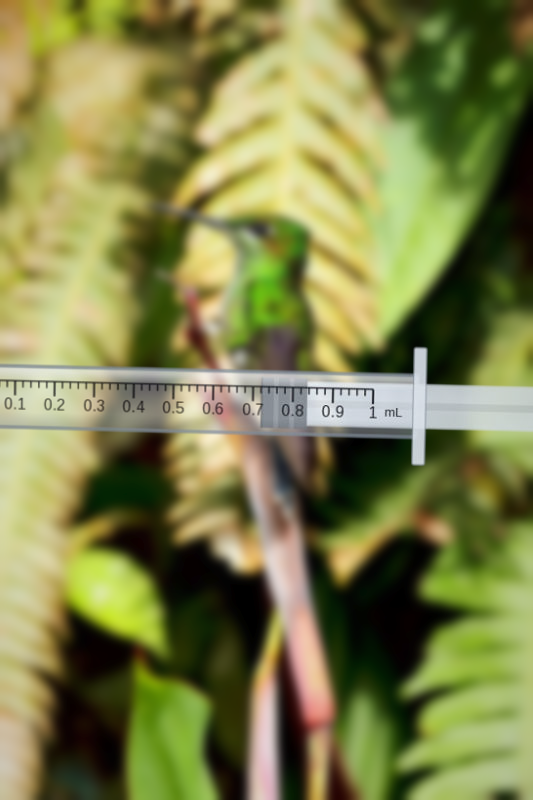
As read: 0.72,mL
